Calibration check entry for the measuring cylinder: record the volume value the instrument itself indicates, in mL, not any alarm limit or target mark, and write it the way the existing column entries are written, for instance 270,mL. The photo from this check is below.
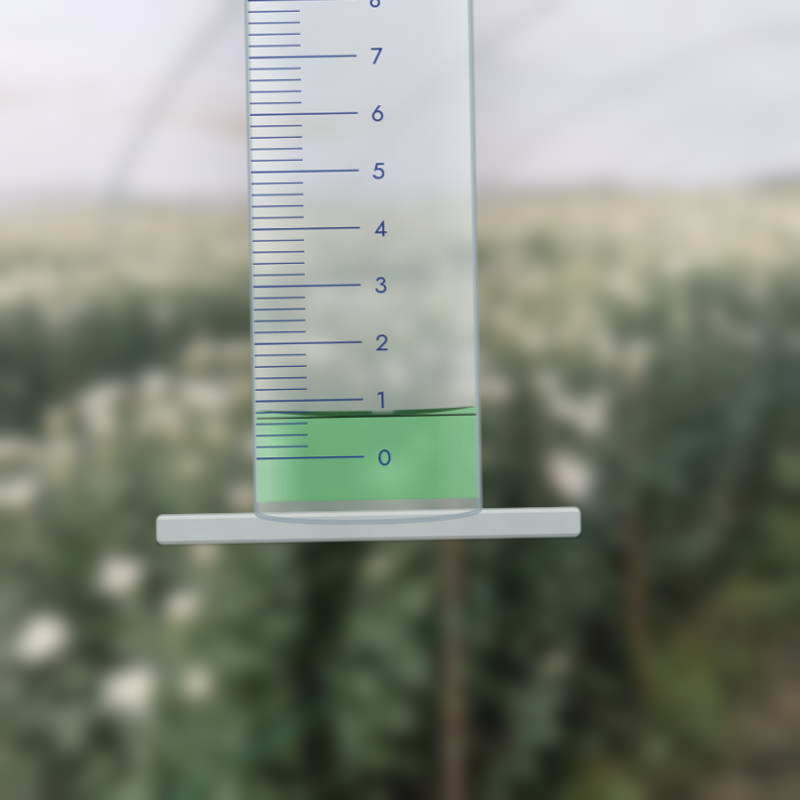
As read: 0.7,mL
